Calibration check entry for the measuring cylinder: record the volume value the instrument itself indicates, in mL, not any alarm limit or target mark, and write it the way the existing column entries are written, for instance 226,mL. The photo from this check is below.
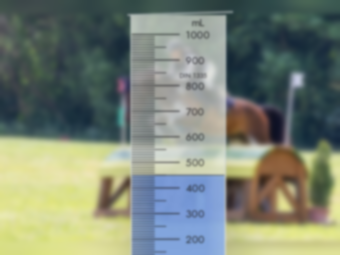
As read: 450,mL
